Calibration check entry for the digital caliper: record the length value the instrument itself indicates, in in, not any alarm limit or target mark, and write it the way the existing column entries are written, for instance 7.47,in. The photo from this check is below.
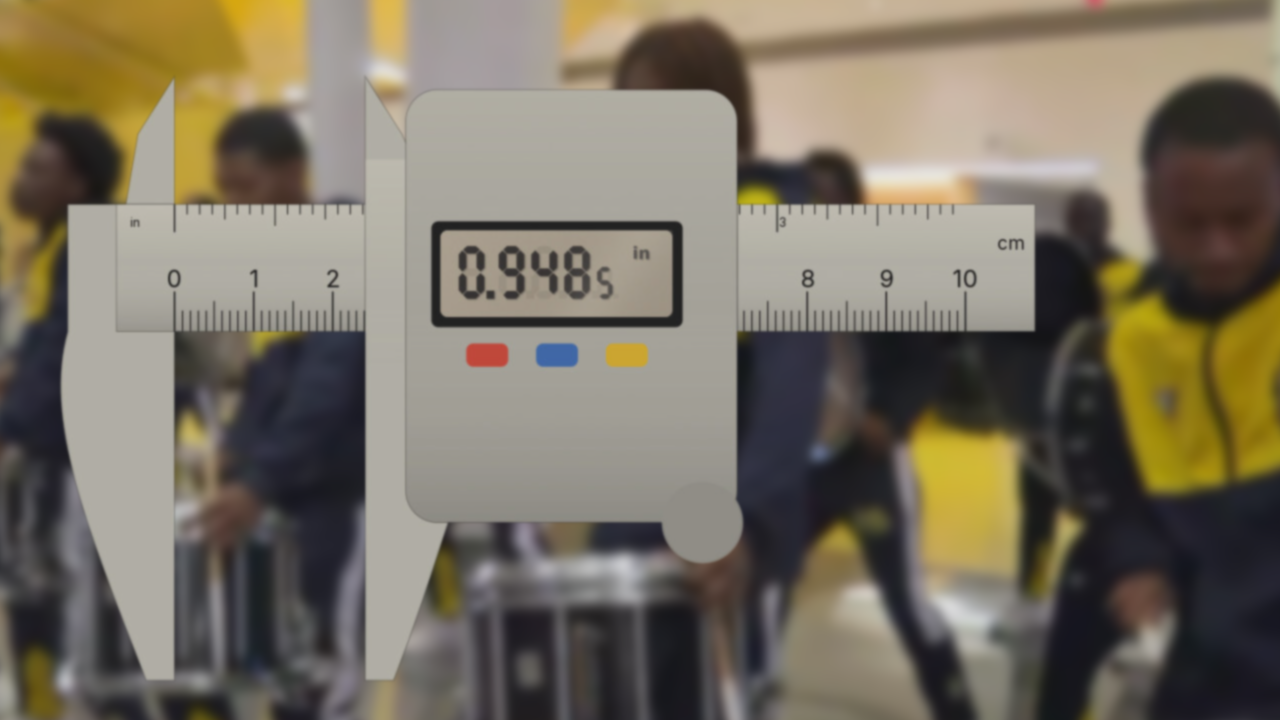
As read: 0.9485,in
